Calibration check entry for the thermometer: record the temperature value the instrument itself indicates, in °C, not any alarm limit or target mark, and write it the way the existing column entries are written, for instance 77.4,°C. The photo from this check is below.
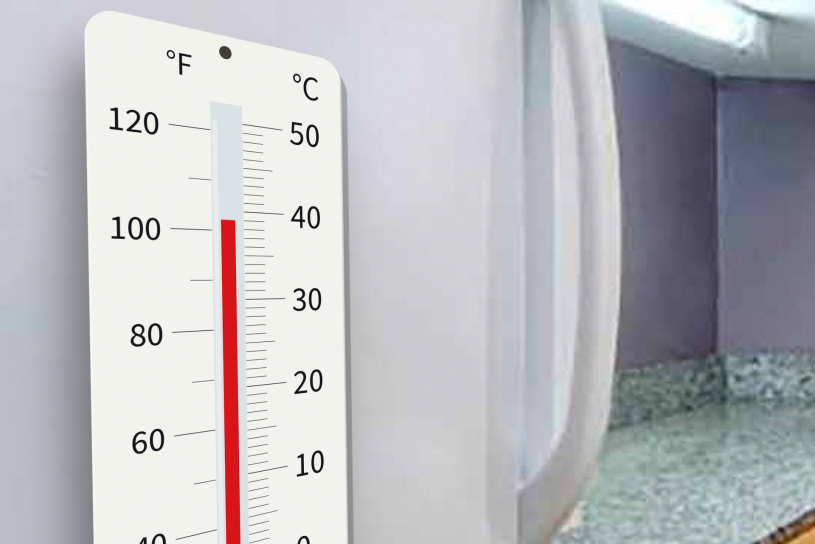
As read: 39,°C
